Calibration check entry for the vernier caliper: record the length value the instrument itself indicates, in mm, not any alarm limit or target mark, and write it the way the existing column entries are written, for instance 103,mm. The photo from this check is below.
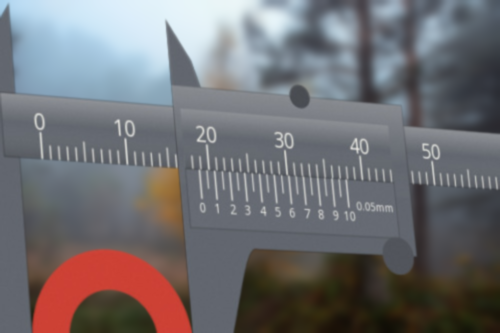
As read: 18.8,mm
